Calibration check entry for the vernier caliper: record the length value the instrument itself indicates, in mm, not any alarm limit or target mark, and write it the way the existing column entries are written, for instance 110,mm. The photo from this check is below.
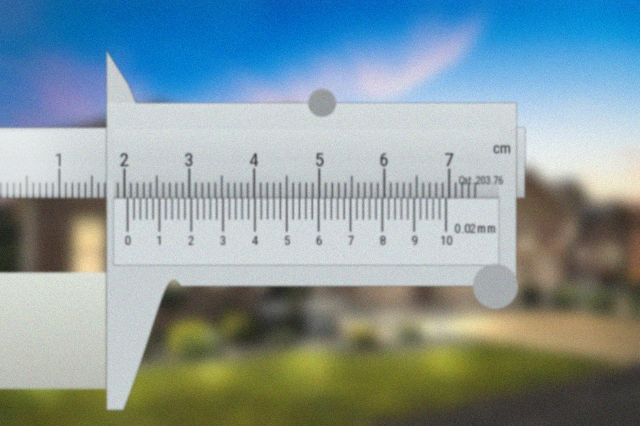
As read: 20.5,mm
